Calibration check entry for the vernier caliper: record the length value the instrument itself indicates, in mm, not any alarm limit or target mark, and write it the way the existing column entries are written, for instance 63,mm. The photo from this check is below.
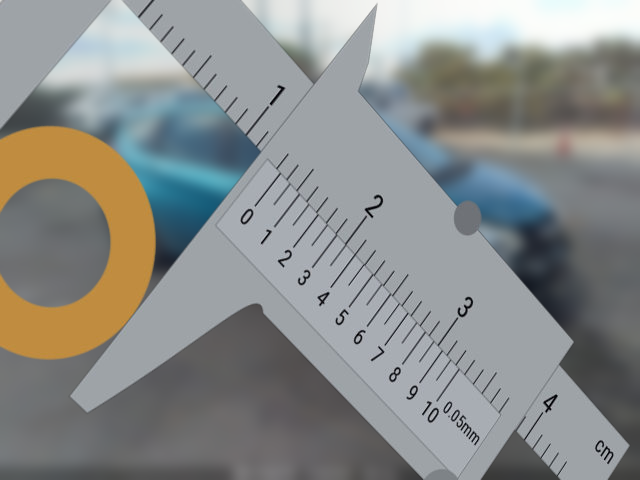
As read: 13.4,mm
